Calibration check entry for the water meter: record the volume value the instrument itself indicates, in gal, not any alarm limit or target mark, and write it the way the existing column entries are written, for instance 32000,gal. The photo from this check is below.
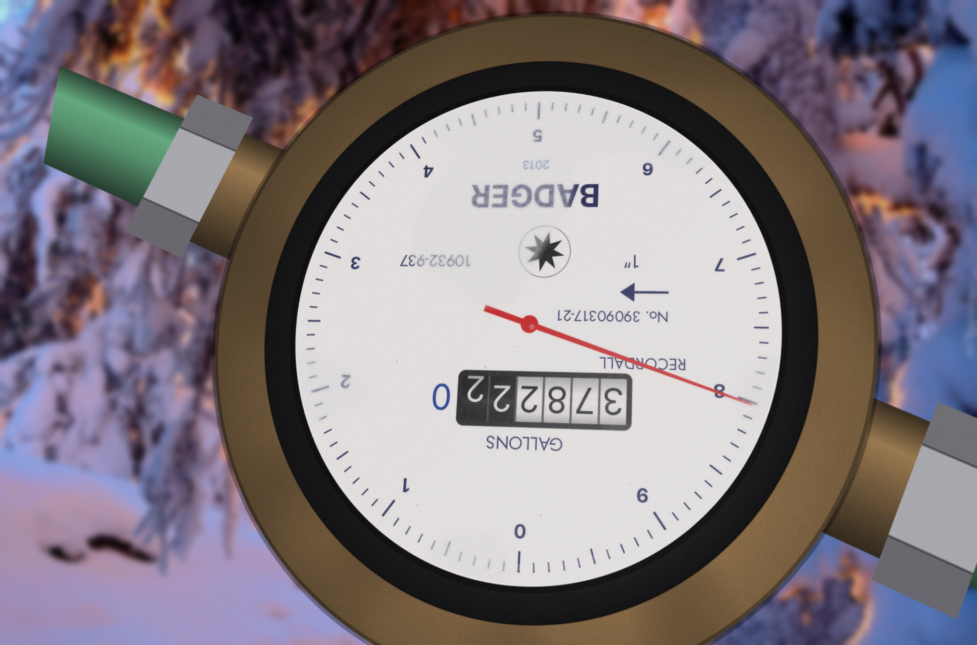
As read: 3782218.0,gal
